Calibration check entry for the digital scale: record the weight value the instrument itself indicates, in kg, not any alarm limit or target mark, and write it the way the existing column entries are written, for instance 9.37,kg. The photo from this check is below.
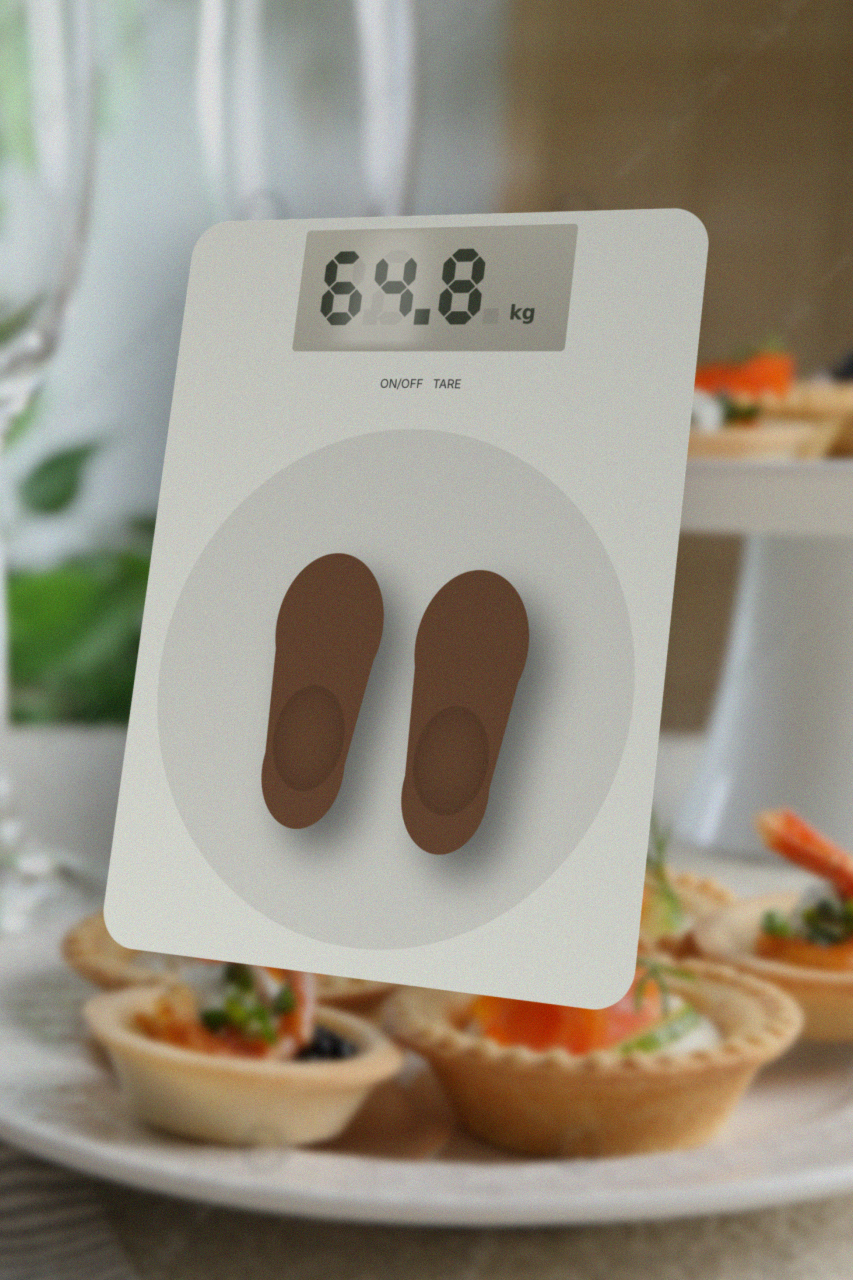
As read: 64.8,kg
